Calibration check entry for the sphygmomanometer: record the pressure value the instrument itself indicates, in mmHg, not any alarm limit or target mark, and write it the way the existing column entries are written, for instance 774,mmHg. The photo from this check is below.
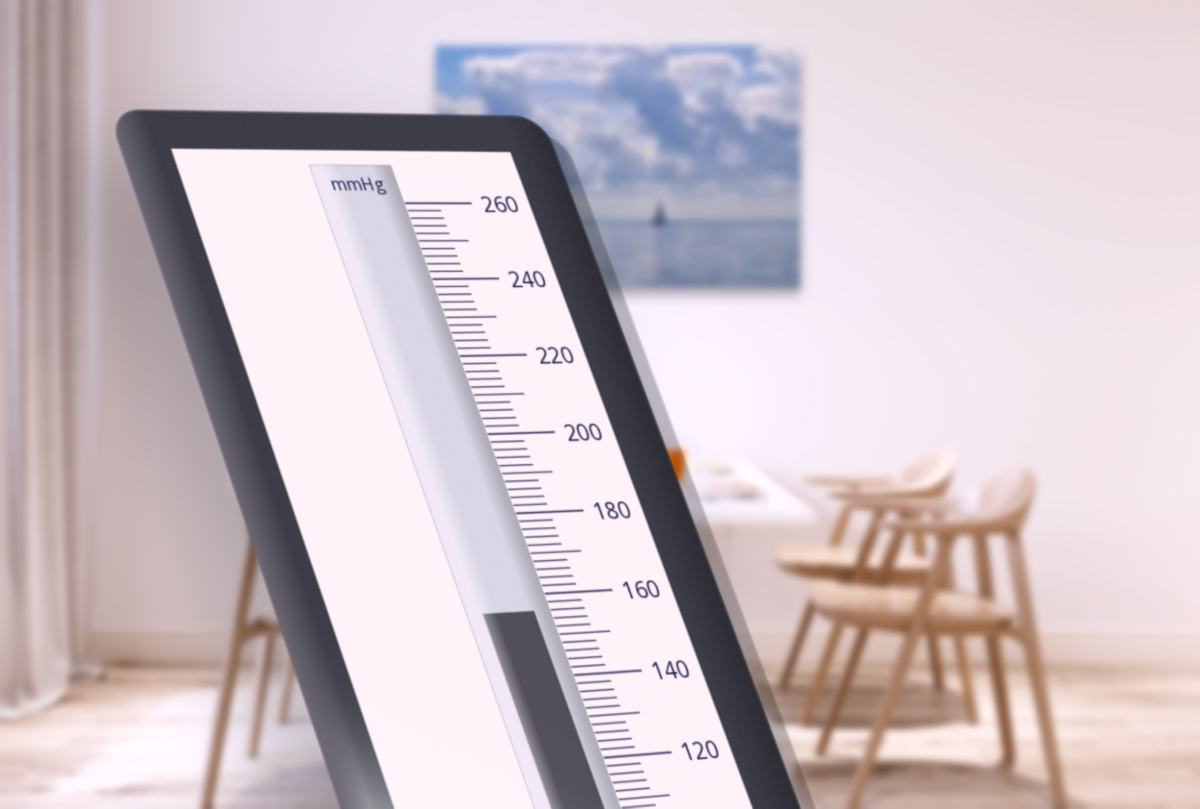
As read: 156,mmHg
